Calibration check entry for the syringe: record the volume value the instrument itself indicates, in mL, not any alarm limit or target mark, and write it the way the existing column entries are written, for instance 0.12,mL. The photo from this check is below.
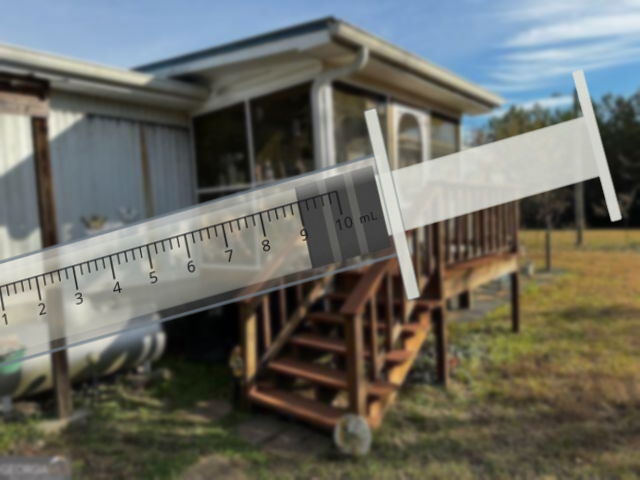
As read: 9,mL
